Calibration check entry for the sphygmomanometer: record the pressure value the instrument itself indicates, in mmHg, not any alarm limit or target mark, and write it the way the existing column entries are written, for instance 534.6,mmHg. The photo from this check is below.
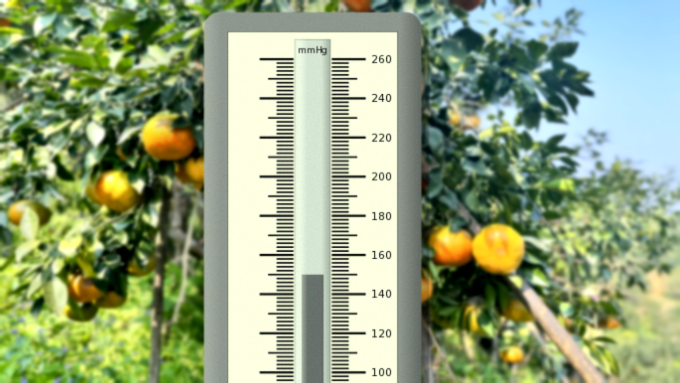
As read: 150,mmHg
